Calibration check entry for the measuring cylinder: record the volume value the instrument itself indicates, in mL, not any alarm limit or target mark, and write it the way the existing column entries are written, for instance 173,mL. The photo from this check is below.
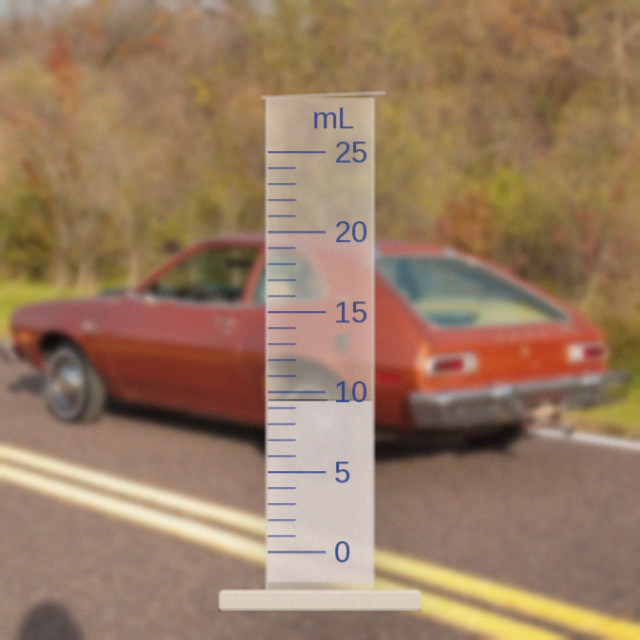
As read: 9.5,mL
